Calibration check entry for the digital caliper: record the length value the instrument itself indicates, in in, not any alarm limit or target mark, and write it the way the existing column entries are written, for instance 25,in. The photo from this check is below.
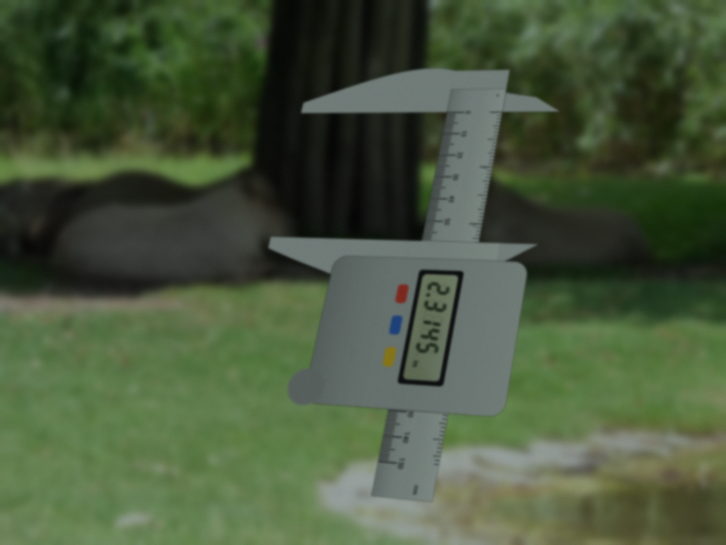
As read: 2.3145,in
